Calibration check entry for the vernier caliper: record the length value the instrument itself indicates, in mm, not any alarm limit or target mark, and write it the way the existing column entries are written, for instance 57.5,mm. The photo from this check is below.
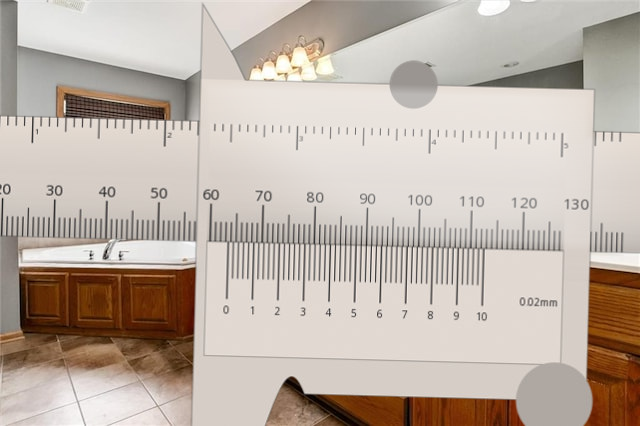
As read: 63.5,mm
